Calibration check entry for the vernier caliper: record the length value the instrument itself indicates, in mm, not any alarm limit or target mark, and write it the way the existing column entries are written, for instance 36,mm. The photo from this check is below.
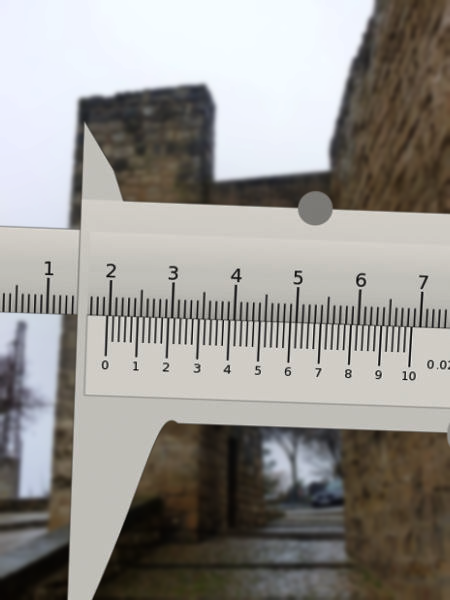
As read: 19.6,mm
